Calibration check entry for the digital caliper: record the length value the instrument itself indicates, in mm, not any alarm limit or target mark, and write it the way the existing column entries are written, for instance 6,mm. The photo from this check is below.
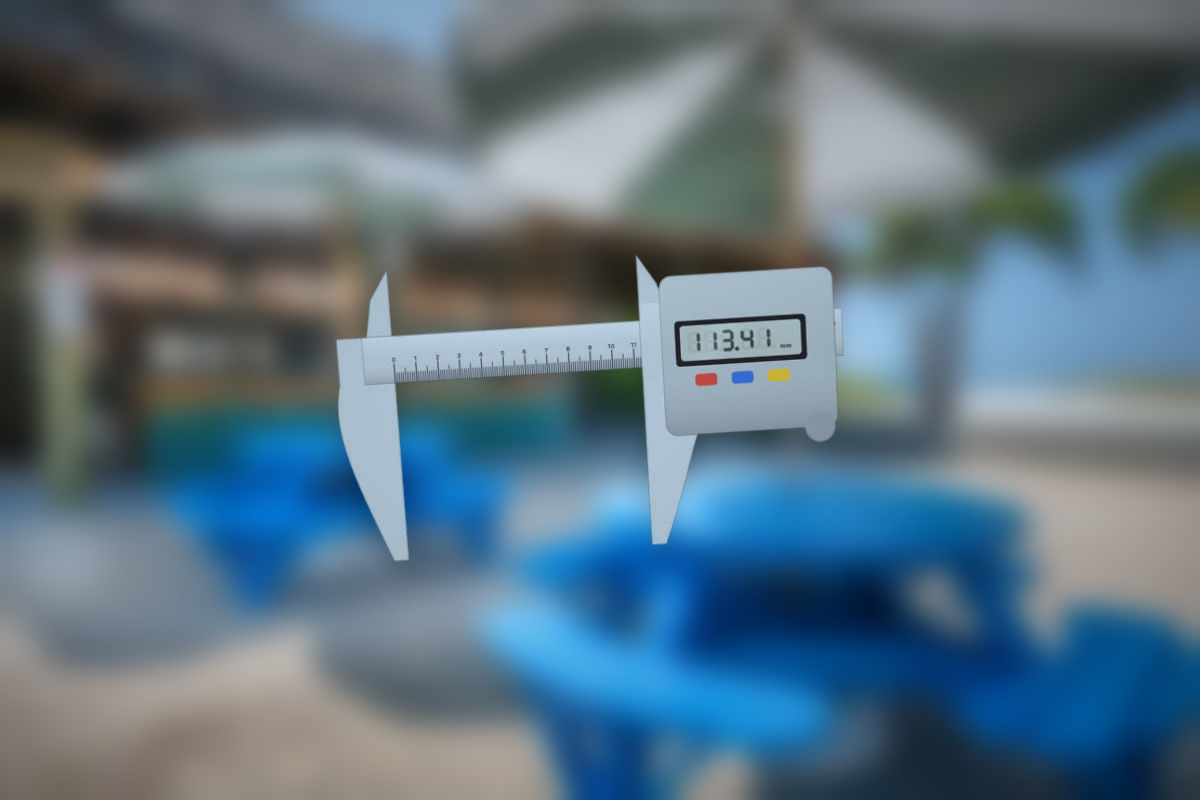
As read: 113.41,mm
